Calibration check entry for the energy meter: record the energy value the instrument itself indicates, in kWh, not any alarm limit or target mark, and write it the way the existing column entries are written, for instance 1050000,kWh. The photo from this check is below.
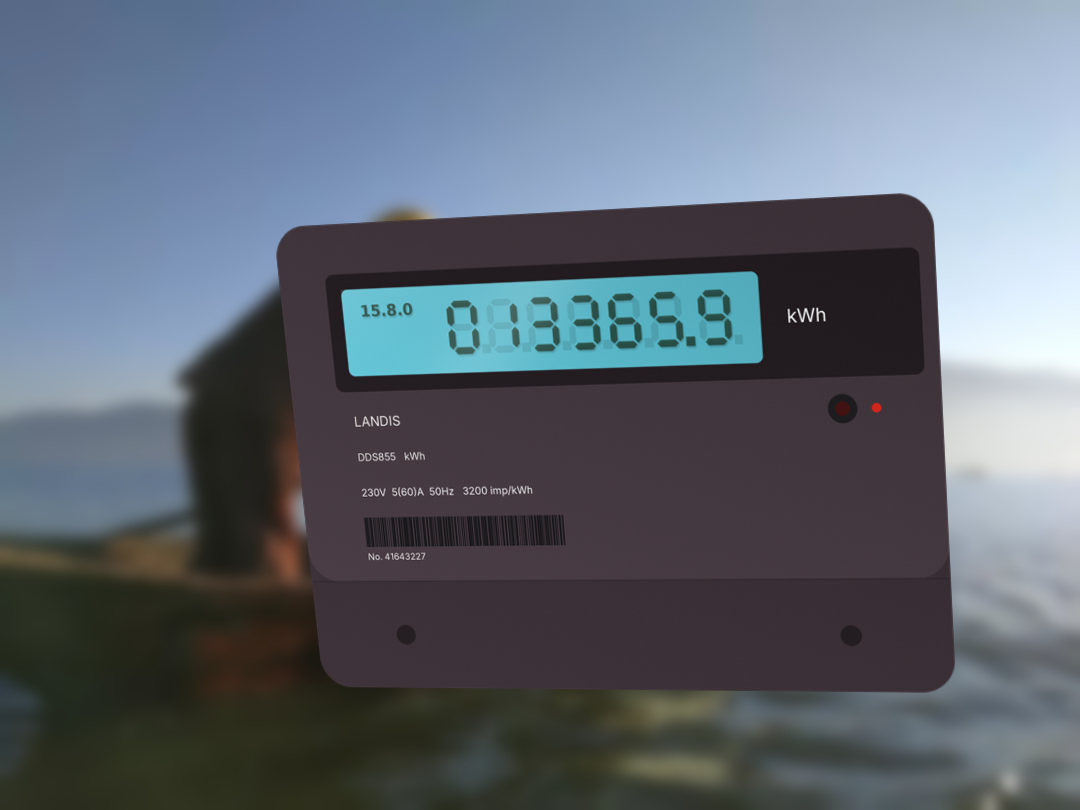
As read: 13365.9,kWh
